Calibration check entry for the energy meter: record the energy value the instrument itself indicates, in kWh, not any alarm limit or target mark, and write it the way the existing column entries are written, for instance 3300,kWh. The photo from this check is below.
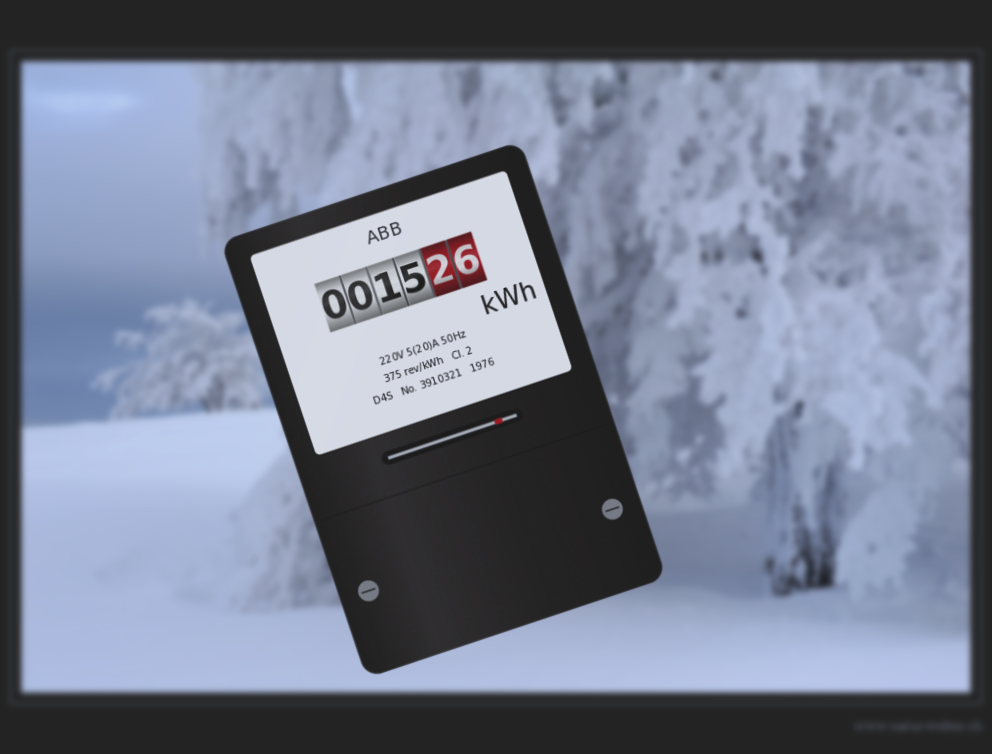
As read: 15.26,kWh
